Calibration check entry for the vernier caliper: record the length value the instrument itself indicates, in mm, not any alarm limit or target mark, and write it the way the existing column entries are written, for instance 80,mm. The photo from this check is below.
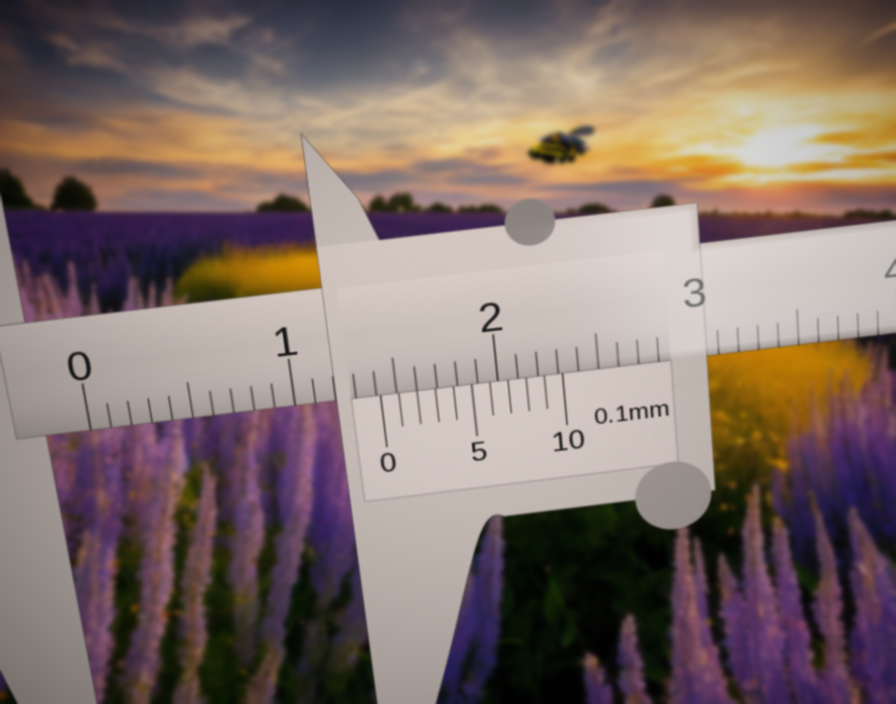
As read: 14.2,mm
